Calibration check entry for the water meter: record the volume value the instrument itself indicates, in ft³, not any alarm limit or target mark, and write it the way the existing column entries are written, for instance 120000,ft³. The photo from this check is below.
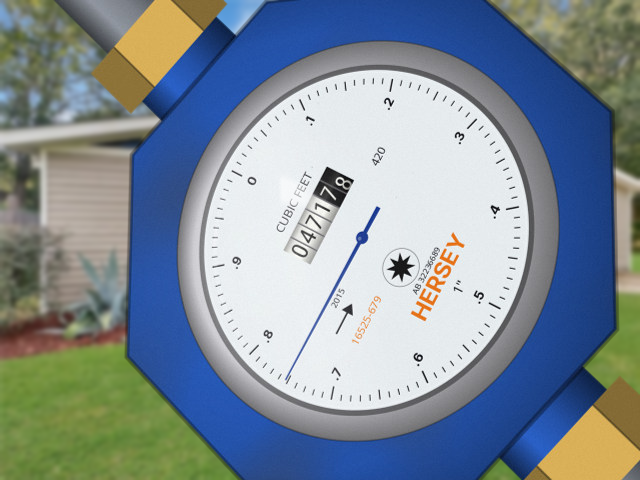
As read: 47177.75,ft³
